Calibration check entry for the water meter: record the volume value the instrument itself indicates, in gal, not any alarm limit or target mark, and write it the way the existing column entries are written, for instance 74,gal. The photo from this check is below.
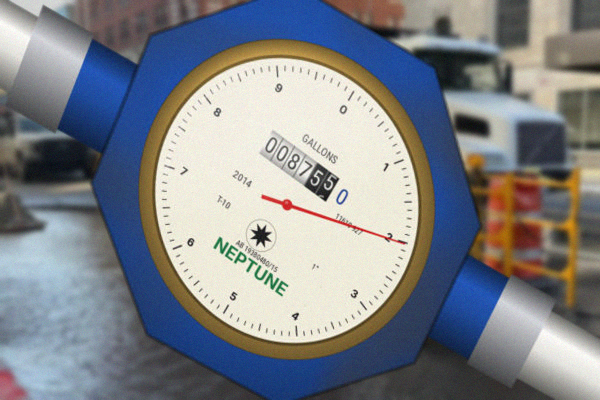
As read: 87552.0,gal
